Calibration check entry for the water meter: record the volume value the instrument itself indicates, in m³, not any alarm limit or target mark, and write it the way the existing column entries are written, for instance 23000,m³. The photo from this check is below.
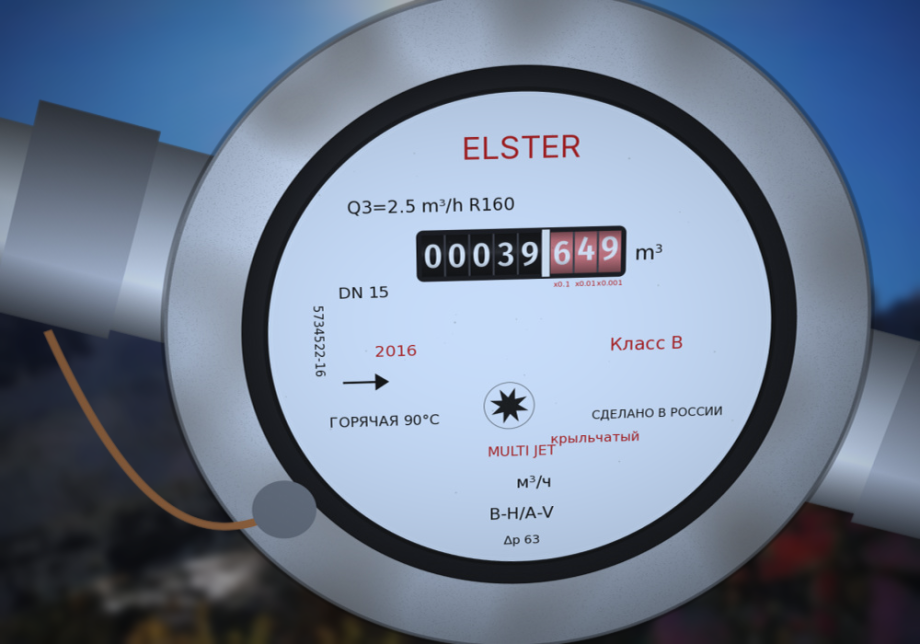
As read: 39.649,m³
